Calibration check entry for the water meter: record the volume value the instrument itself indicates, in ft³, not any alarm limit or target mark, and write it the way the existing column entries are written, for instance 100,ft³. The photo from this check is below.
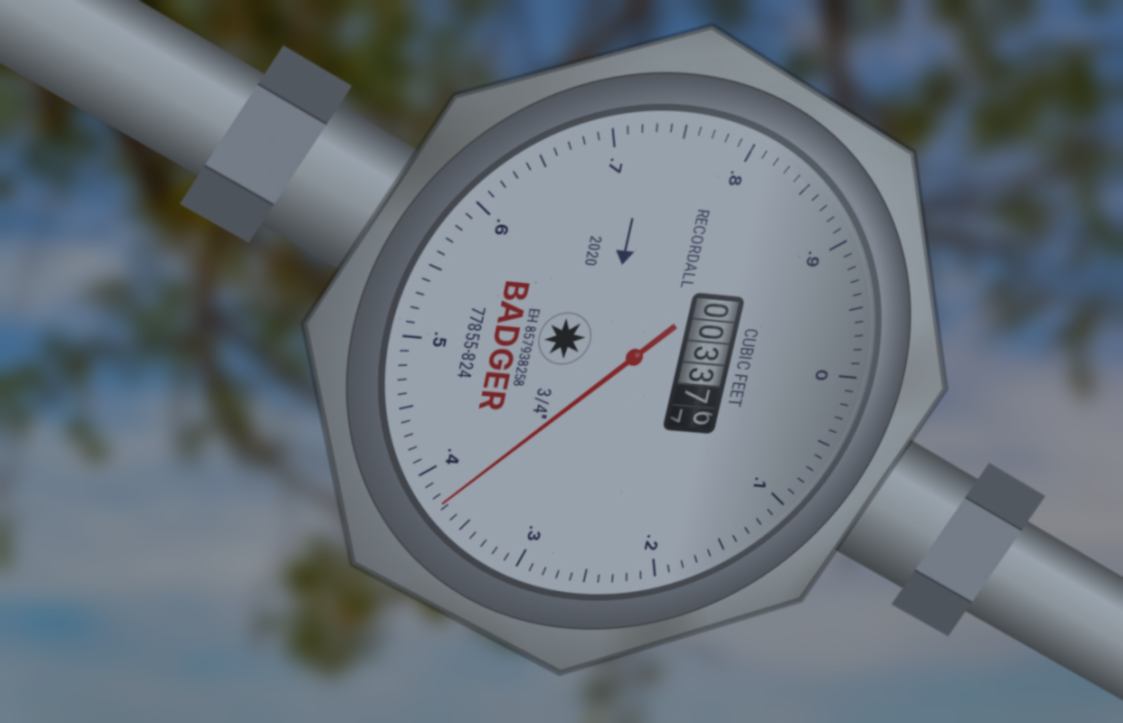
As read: 3376.37,ft³
